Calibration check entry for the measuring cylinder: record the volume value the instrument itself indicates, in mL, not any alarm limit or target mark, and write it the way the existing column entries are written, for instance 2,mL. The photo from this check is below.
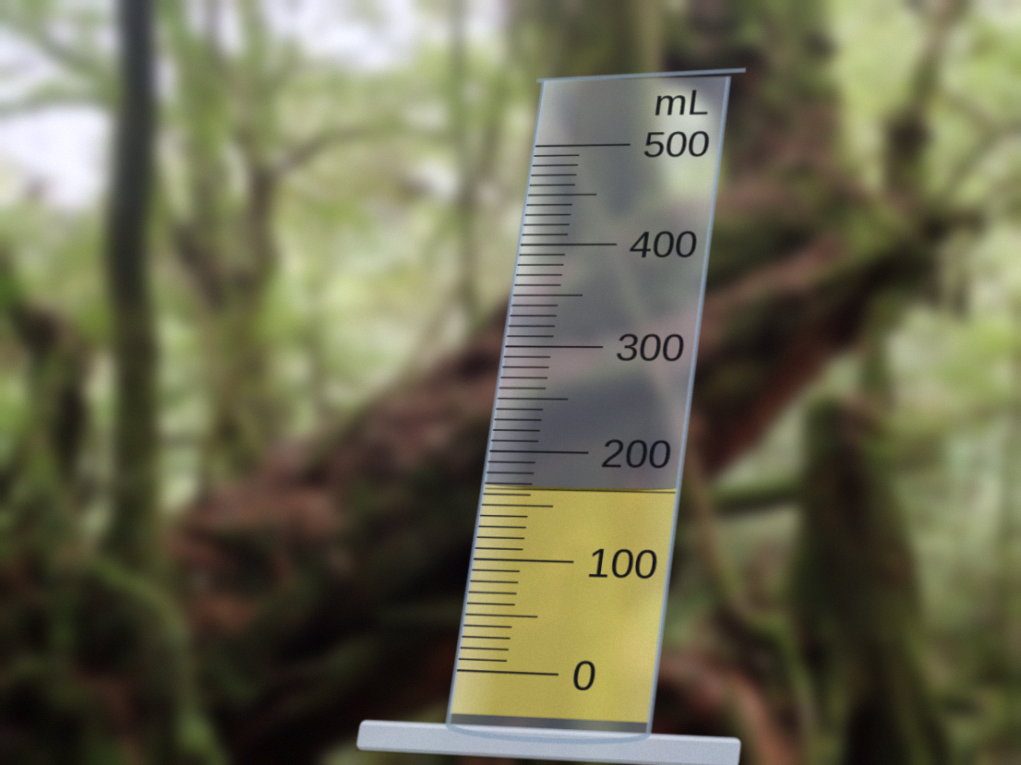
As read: 165,mL
